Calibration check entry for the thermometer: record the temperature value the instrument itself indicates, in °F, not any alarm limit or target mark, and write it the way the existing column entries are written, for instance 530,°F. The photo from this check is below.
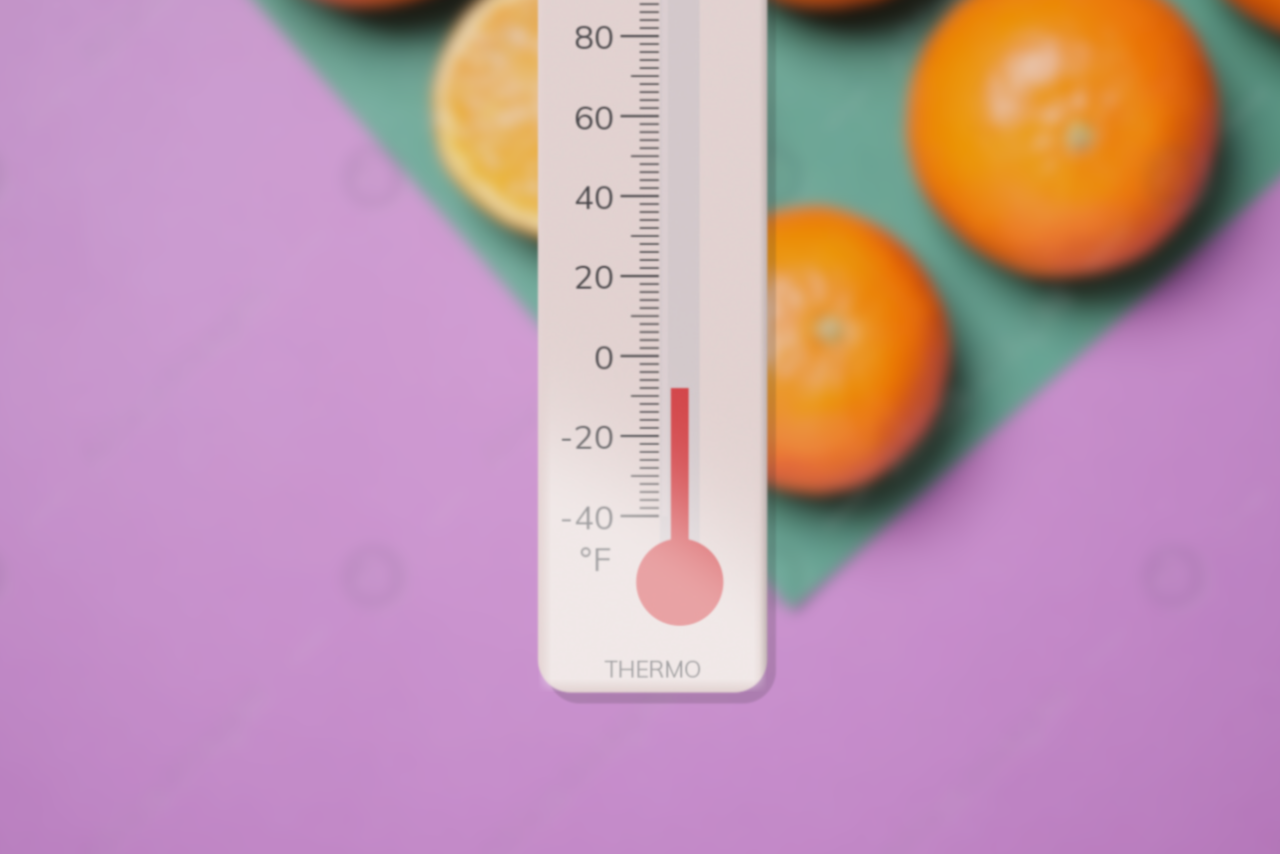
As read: -8,°F
